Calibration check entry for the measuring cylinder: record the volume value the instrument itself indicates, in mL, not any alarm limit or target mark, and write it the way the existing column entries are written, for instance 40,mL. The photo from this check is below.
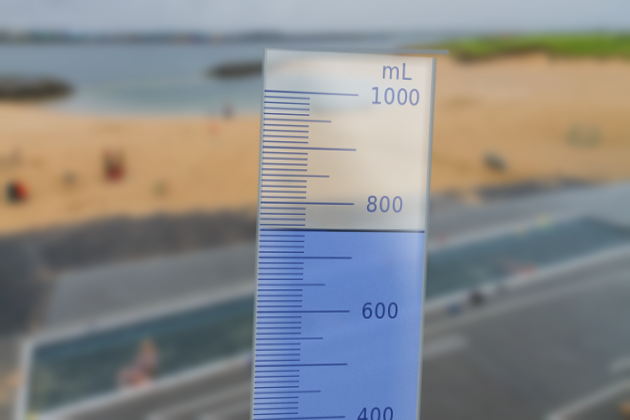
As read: 750,mL
